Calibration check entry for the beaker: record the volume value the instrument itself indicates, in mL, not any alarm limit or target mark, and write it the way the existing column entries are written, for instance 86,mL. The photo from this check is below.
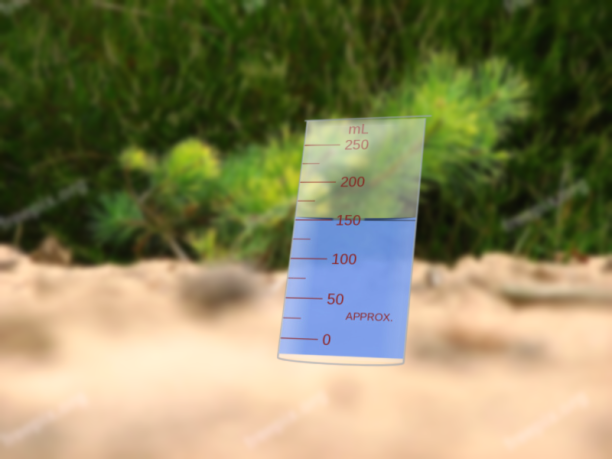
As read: 150,mL
